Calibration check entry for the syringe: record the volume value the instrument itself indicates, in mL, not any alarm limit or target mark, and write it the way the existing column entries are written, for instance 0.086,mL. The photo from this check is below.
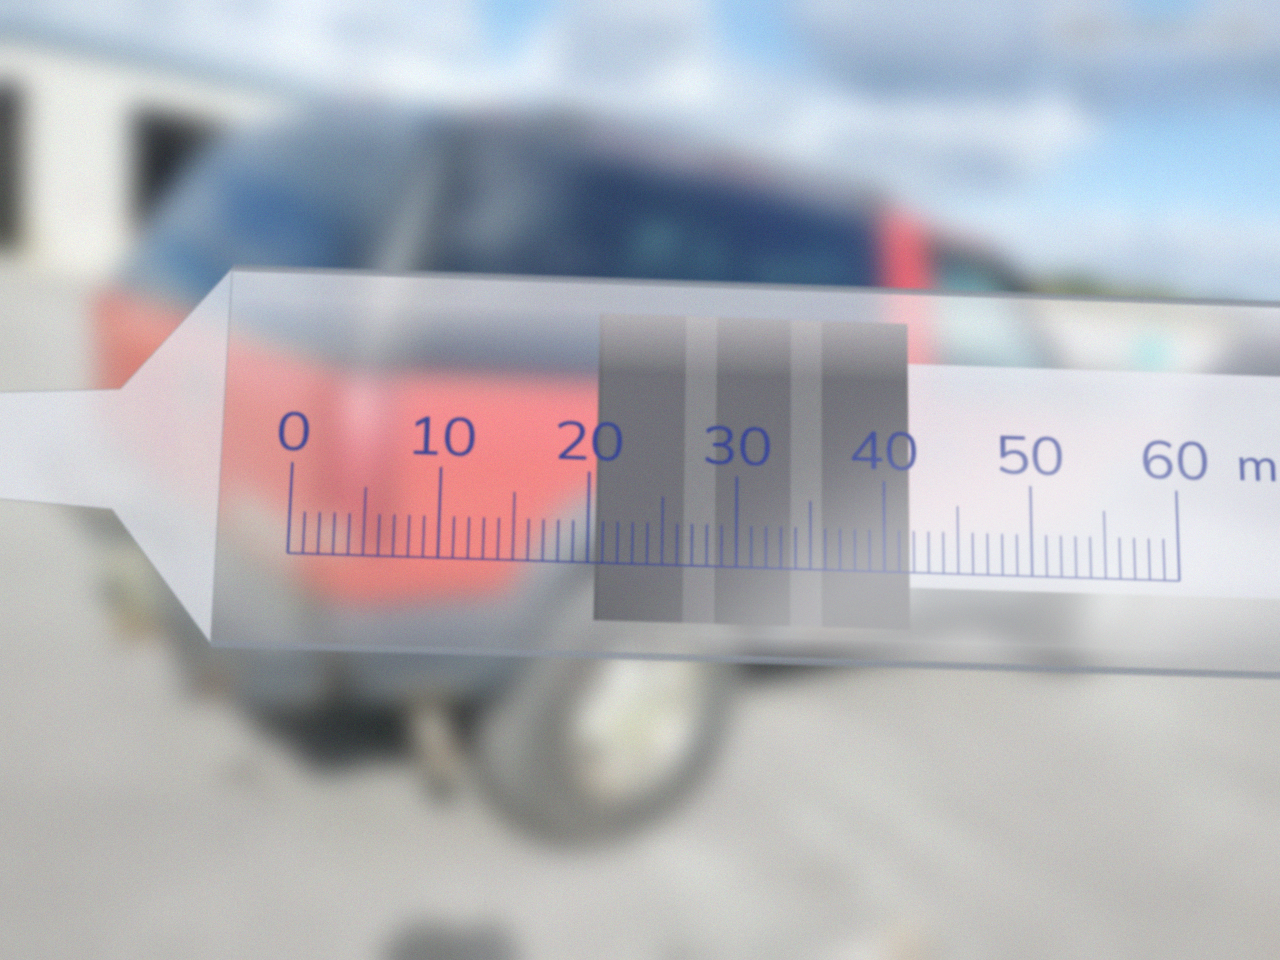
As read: 20.5,mL
